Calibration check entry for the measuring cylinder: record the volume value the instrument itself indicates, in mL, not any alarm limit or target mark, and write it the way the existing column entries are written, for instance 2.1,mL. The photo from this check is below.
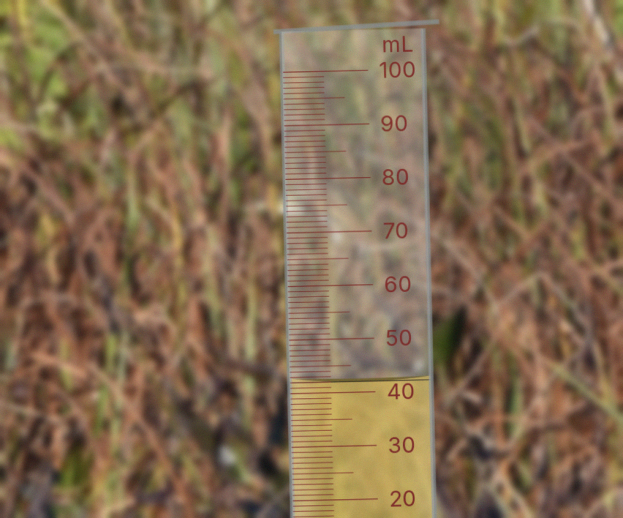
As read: 42,mL
